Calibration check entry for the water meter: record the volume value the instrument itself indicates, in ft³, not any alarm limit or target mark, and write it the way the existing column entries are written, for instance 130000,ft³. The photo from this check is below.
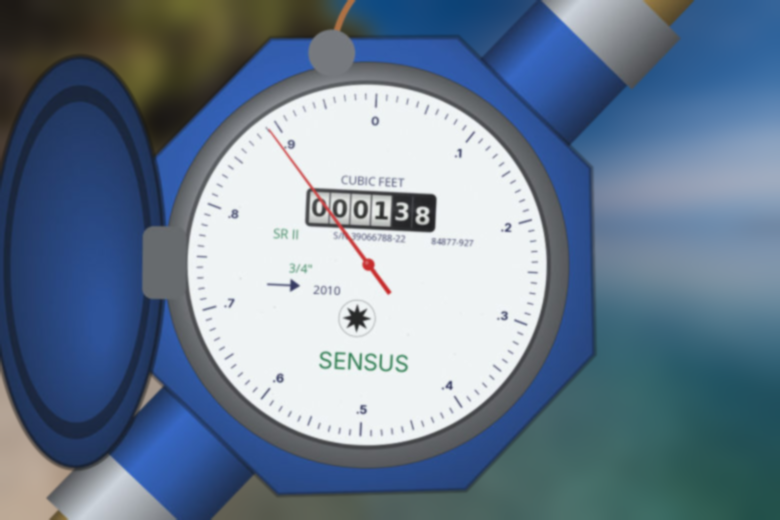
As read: 137.89,ft³
